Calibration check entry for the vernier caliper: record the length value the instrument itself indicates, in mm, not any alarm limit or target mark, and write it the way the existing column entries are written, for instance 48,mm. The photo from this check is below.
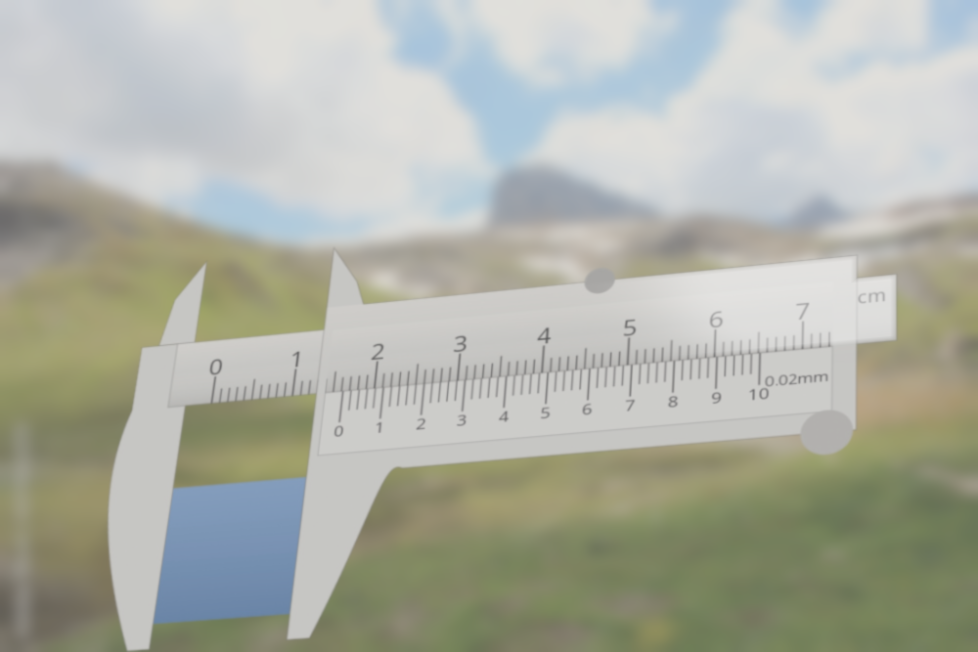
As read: 16.2,mm
